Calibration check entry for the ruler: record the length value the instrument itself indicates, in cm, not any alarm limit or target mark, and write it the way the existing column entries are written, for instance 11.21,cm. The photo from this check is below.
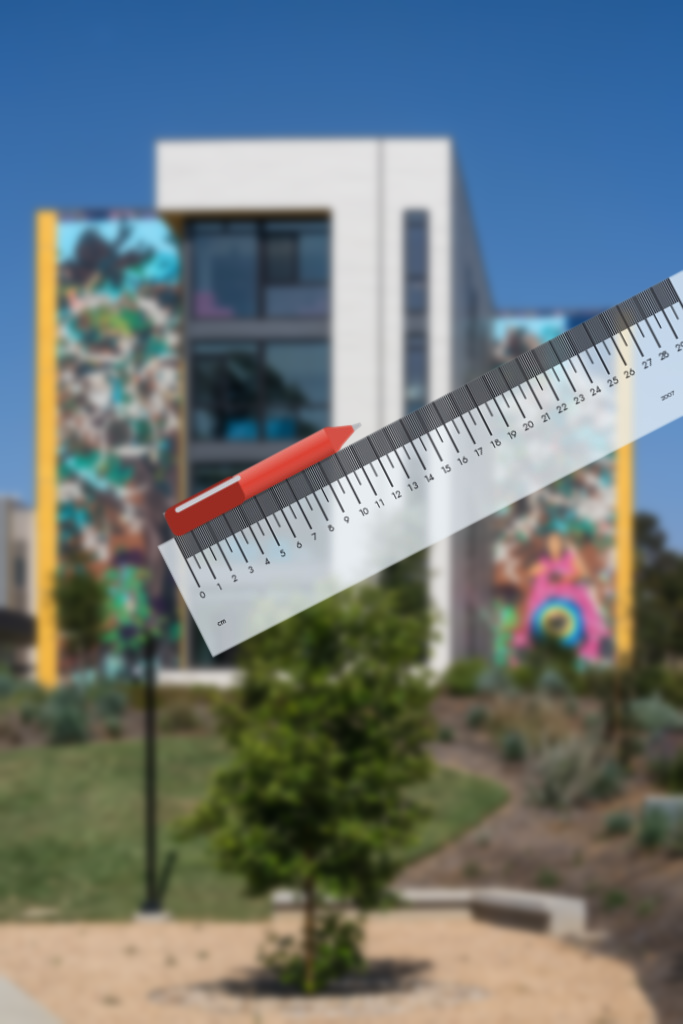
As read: 12,cm
